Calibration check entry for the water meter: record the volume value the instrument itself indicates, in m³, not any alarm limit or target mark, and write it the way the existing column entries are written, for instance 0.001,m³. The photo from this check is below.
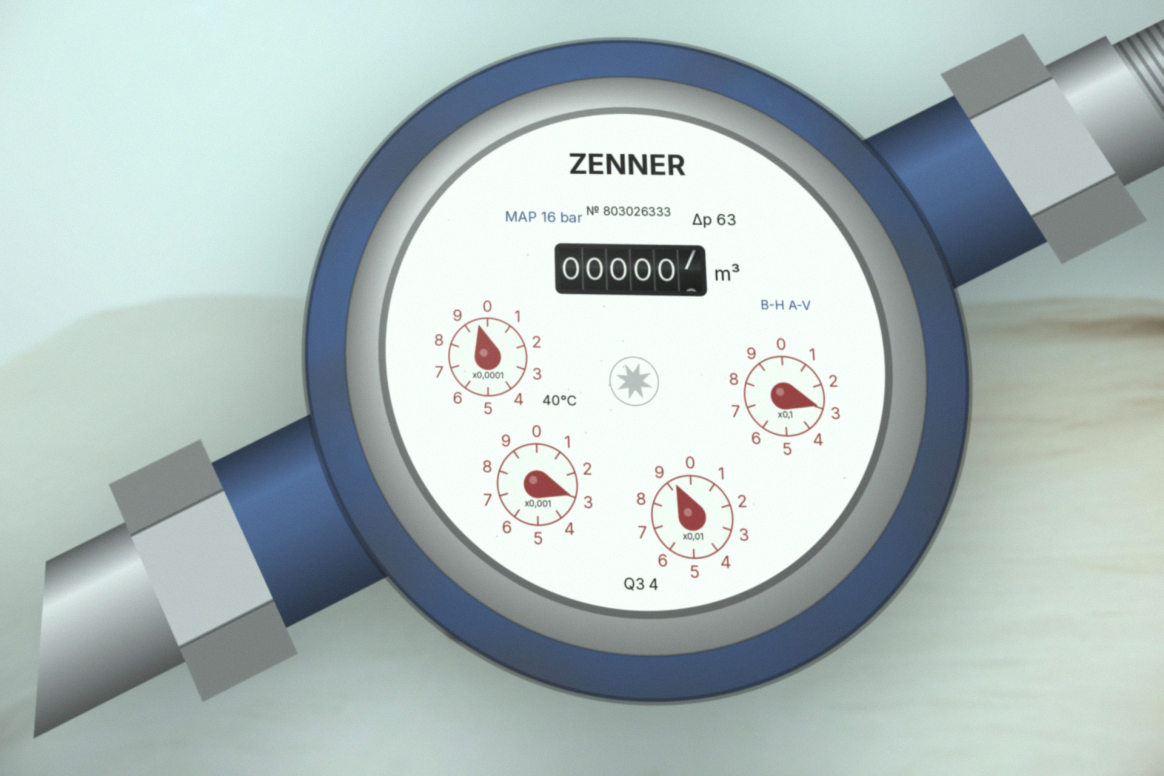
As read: 7.2929,m³
